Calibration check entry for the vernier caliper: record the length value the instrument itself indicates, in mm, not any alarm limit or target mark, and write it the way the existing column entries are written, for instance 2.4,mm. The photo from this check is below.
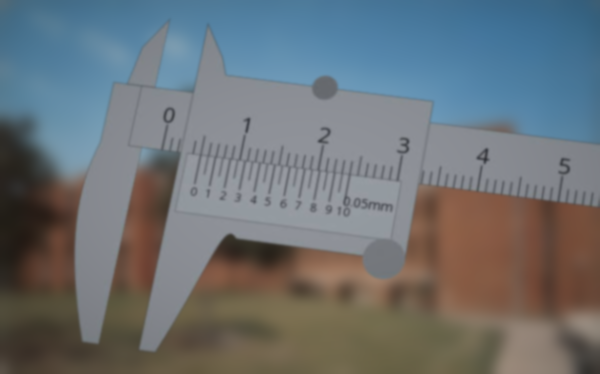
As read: 5.0,mm
